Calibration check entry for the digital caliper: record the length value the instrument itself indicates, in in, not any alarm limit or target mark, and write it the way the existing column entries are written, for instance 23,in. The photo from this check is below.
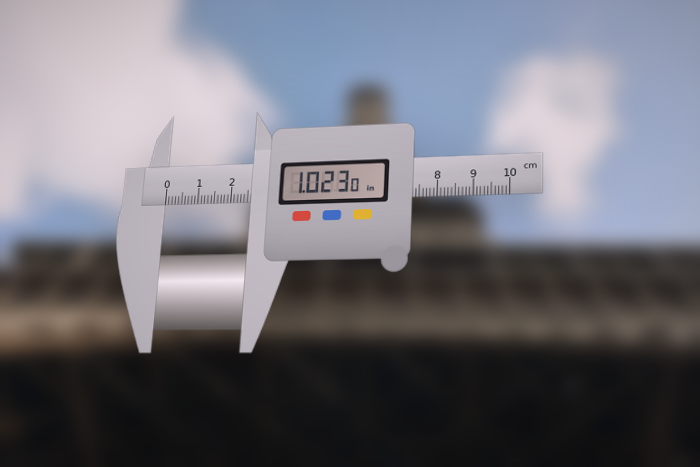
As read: 1.0230,in
